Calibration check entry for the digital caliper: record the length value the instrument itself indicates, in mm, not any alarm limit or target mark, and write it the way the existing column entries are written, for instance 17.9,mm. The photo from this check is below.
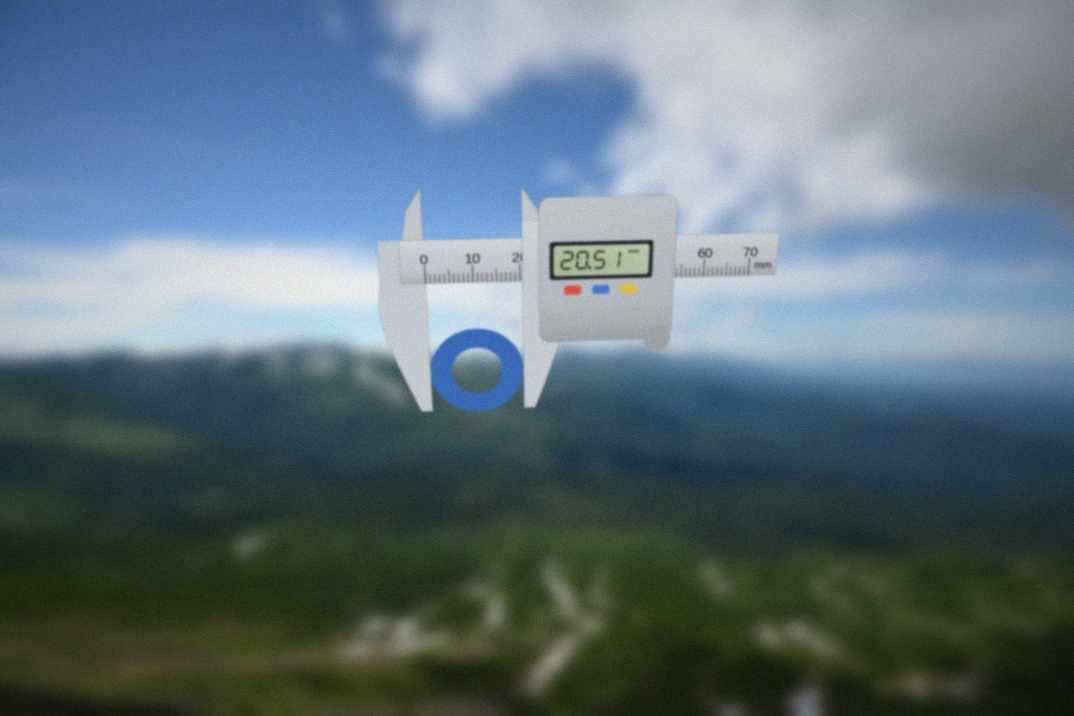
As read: 20.51,mm
